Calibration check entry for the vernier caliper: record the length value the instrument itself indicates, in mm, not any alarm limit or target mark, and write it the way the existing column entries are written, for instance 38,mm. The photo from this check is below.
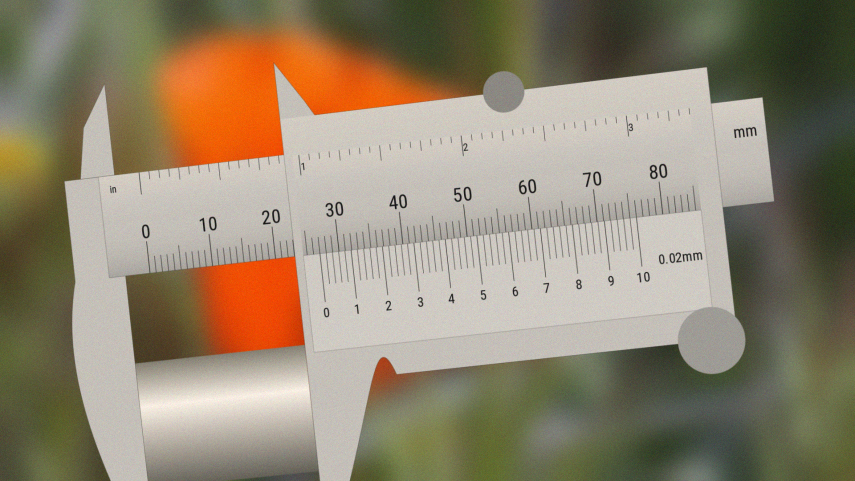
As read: 27.0,mm
